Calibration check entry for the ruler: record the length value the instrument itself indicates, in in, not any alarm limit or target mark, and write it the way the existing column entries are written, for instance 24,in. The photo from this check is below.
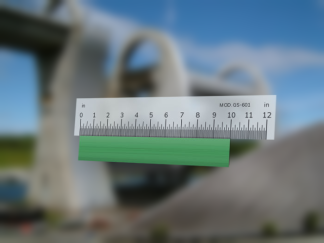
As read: 10,in
